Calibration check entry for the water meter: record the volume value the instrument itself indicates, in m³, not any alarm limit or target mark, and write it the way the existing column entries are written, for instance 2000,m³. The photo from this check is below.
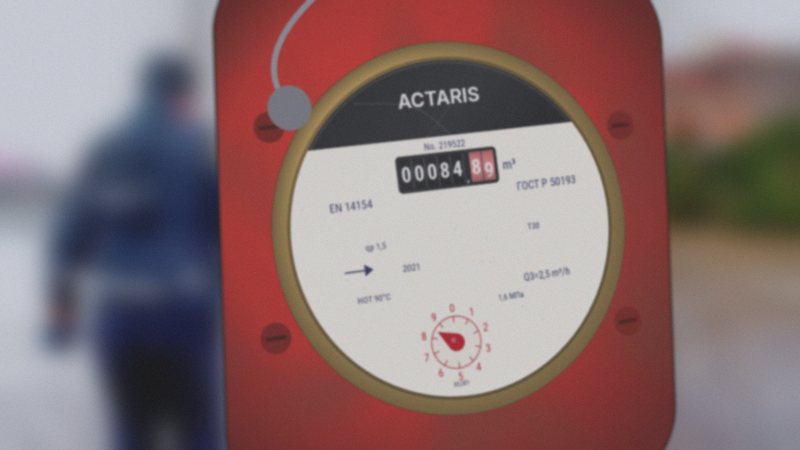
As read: 84.888,m³
